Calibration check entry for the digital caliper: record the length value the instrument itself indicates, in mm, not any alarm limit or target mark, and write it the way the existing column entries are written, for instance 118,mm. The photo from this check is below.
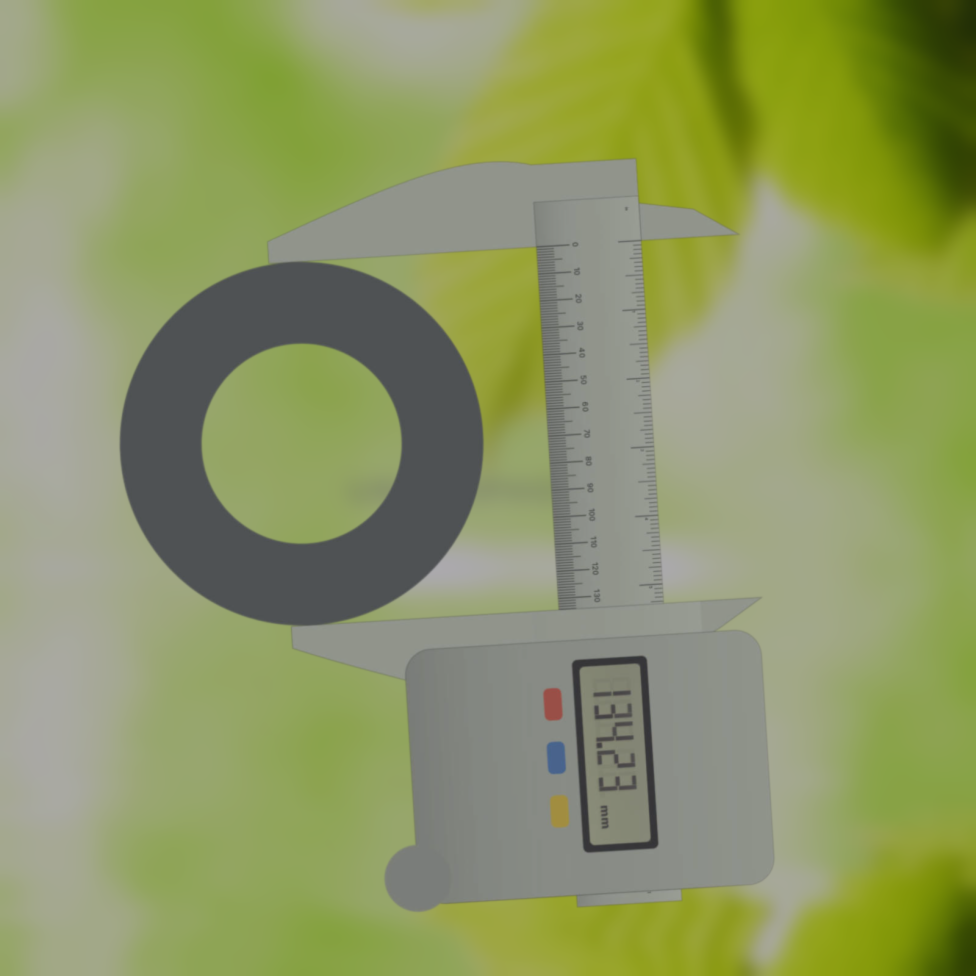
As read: 134.23,mm
